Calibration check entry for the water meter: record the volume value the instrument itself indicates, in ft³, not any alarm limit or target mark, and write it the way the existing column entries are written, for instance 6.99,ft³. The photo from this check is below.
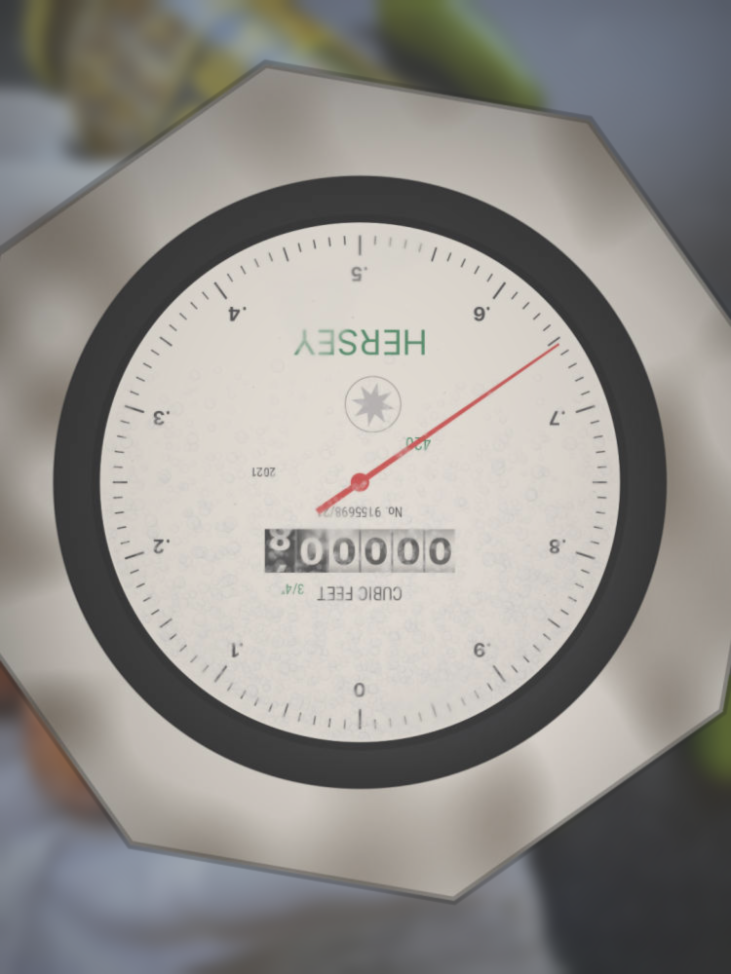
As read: 7.65,ft³
